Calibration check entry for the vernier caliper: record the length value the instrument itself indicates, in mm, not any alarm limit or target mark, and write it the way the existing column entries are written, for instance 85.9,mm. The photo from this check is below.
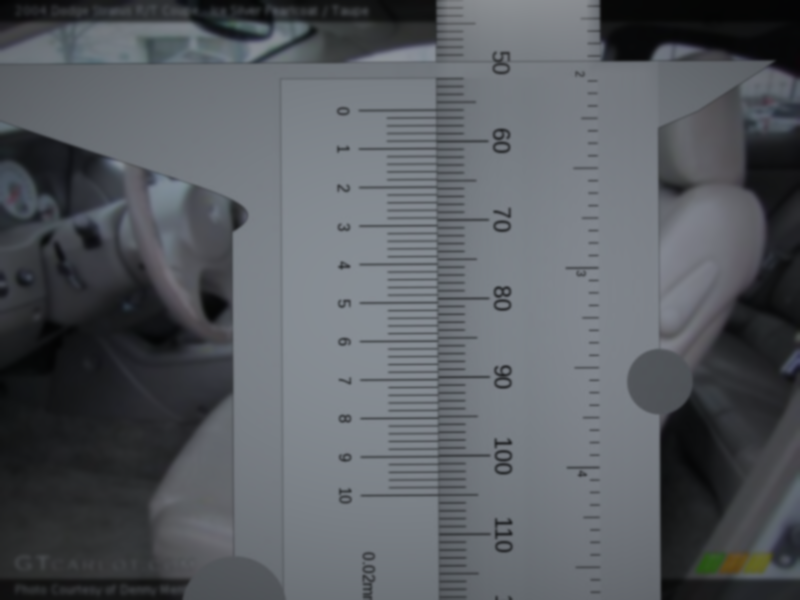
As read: 56.0,mm
